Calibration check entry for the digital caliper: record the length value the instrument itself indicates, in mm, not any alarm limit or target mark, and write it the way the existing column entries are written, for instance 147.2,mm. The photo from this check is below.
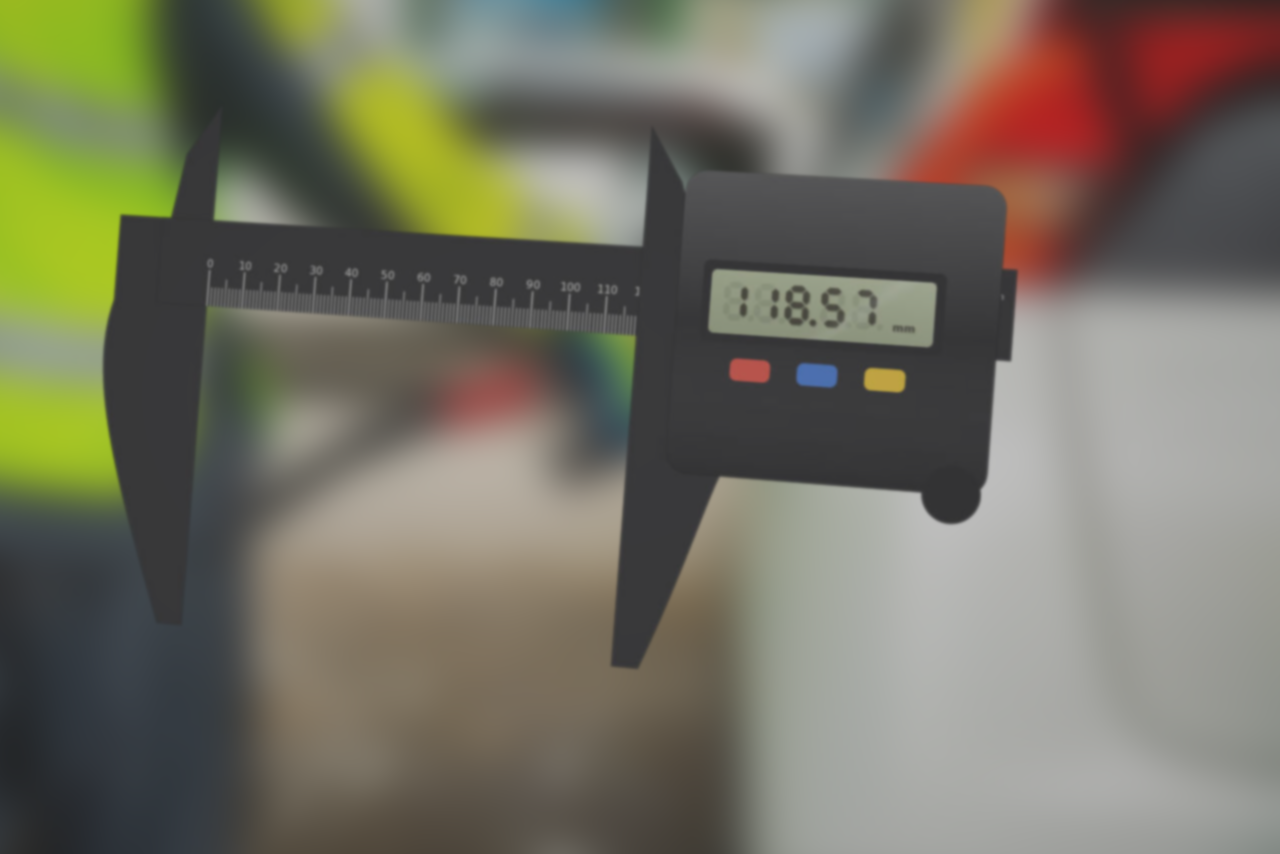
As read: 118.57,mm
